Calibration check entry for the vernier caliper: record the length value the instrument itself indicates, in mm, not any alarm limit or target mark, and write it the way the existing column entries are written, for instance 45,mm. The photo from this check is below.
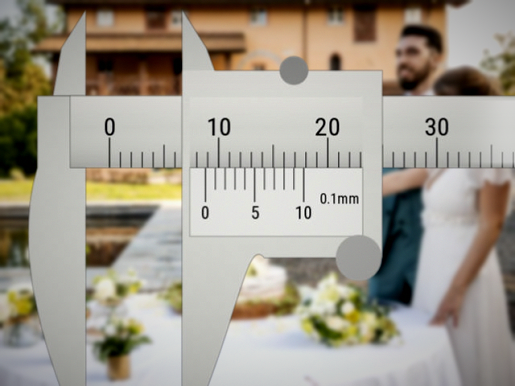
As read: 8.8,mm
